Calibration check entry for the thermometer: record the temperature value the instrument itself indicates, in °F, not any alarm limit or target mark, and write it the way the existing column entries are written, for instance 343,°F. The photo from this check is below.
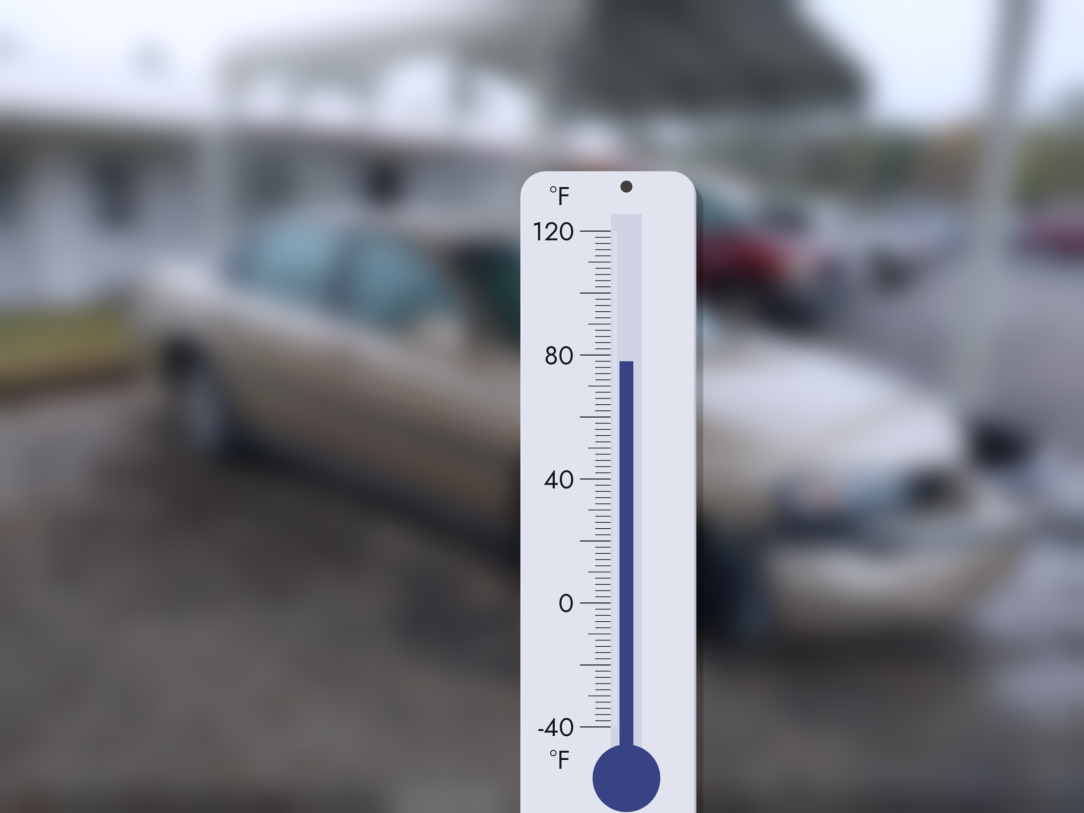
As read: 78,°F
